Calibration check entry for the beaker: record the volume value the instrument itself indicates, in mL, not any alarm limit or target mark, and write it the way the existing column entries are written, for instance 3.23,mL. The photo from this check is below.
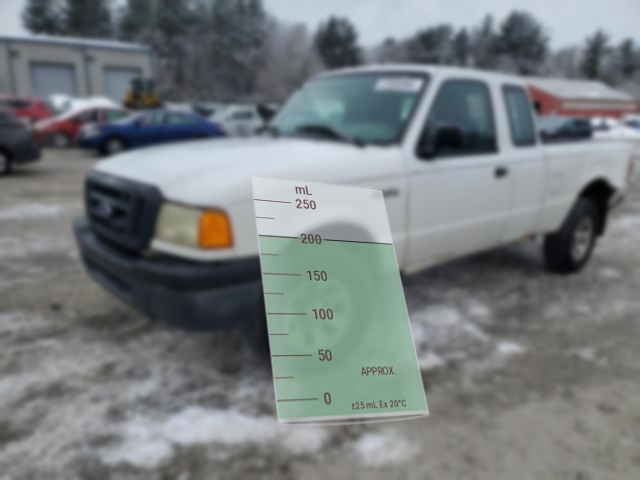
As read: 200,mL
